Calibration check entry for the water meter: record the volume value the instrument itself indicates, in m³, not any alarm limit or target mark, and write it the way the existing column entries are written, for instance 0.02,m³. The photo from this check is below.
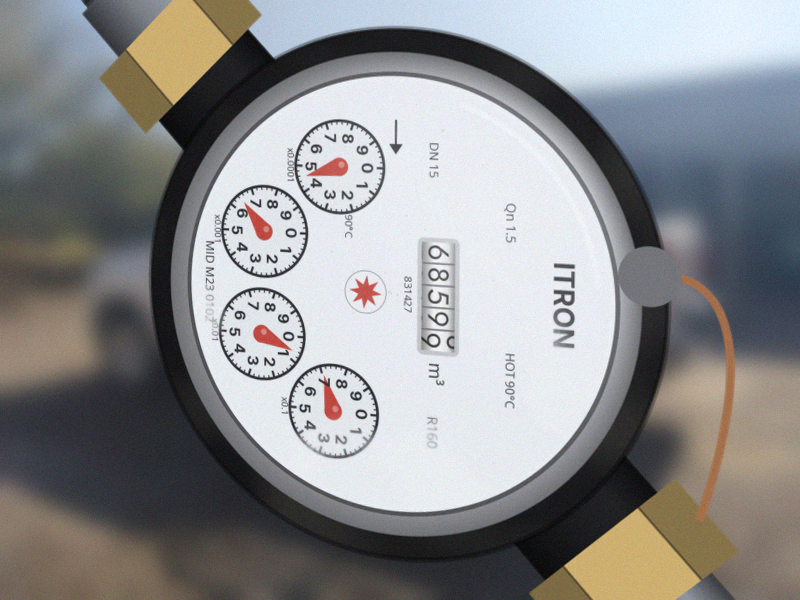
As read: 68598.7064,m³
